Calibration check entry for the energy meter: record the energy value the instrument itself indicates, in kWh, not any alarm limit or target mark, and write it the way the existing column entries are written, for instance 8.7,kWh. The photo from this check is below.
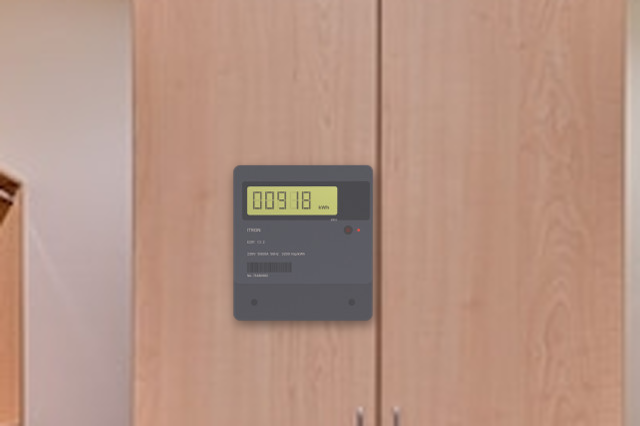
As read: 918,kWh
